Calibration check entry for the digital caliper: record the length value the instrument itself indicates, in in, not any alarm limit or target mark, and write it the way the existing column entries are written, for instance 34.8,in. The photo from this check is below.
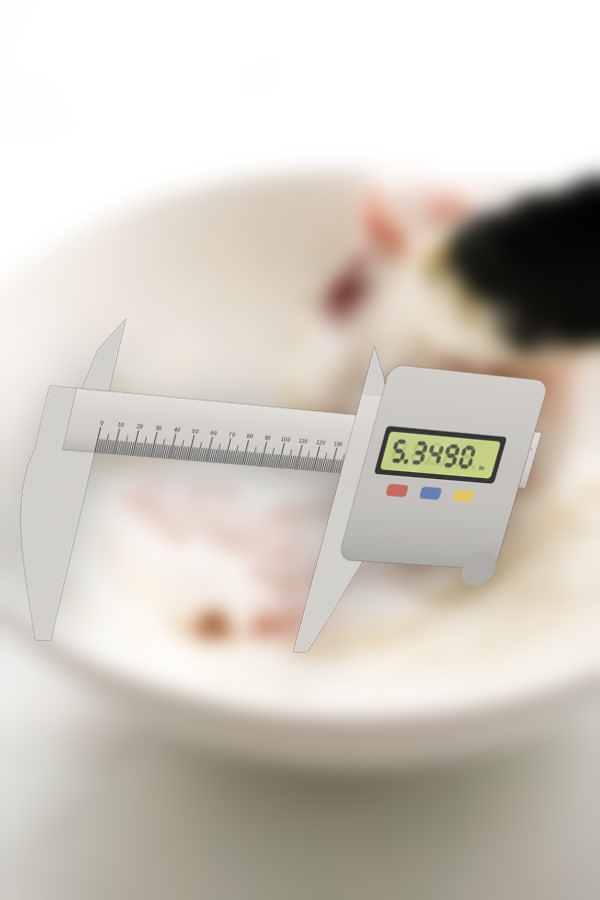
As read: 5.3490,in
